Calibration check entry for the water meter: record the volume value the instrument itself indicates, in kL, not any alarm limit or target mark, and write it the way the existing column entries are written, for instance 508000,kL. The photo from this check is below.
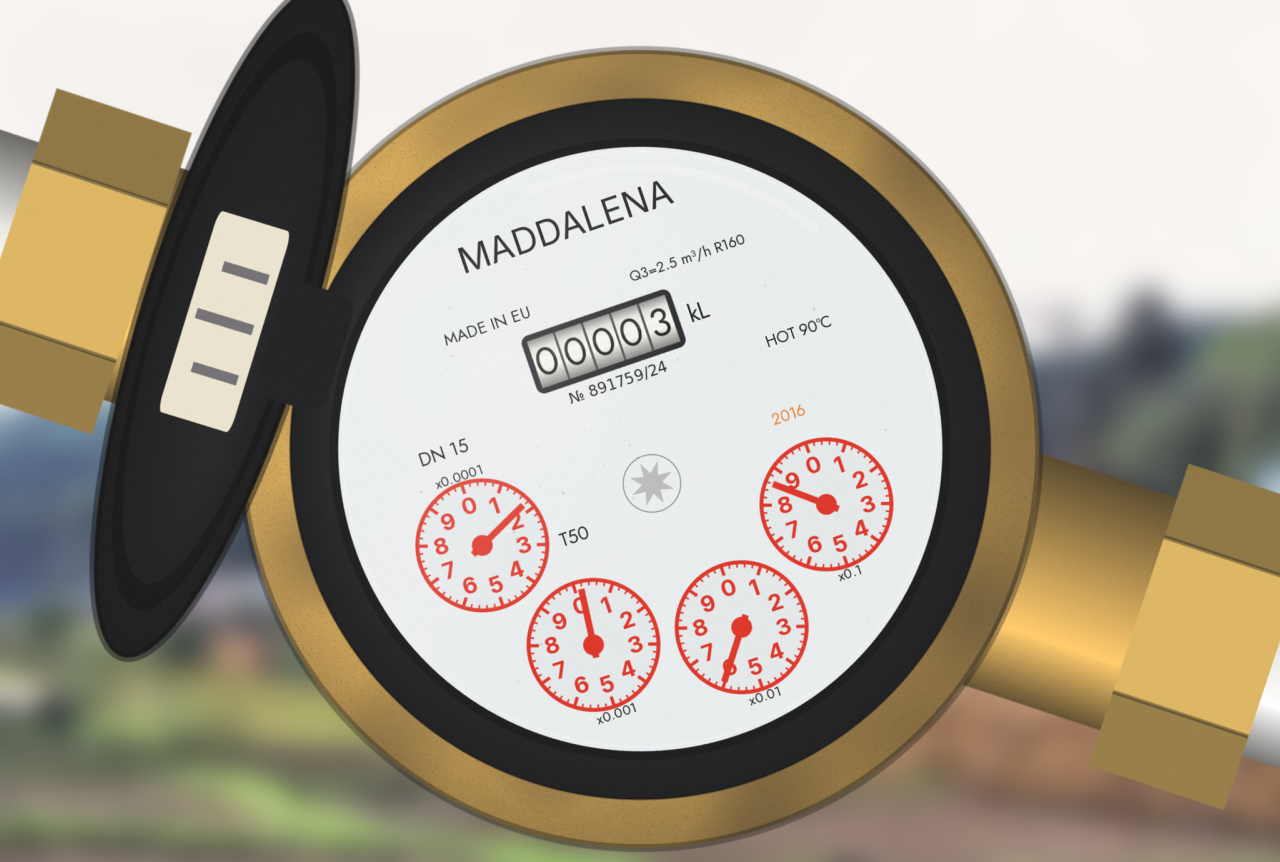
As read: 3.8601,kL
